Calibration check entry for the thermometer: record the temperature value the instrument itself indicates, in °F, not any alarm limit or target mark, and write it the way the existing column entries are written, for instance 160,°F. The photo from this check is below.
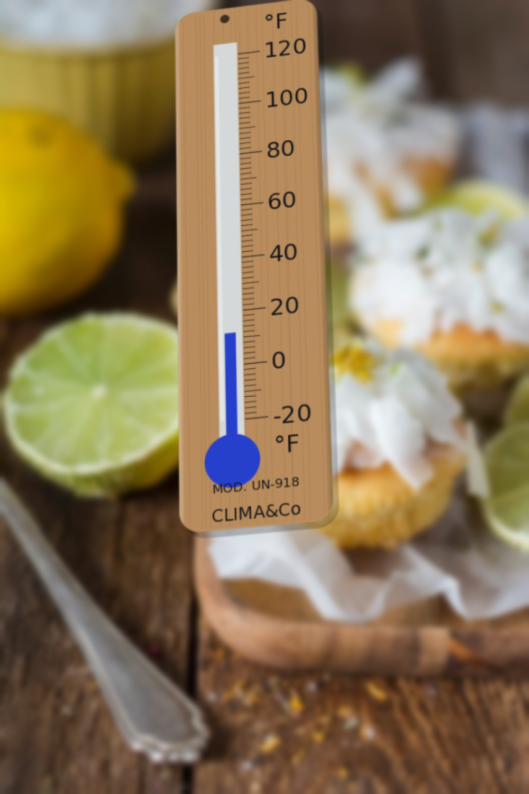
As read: 12,°F
